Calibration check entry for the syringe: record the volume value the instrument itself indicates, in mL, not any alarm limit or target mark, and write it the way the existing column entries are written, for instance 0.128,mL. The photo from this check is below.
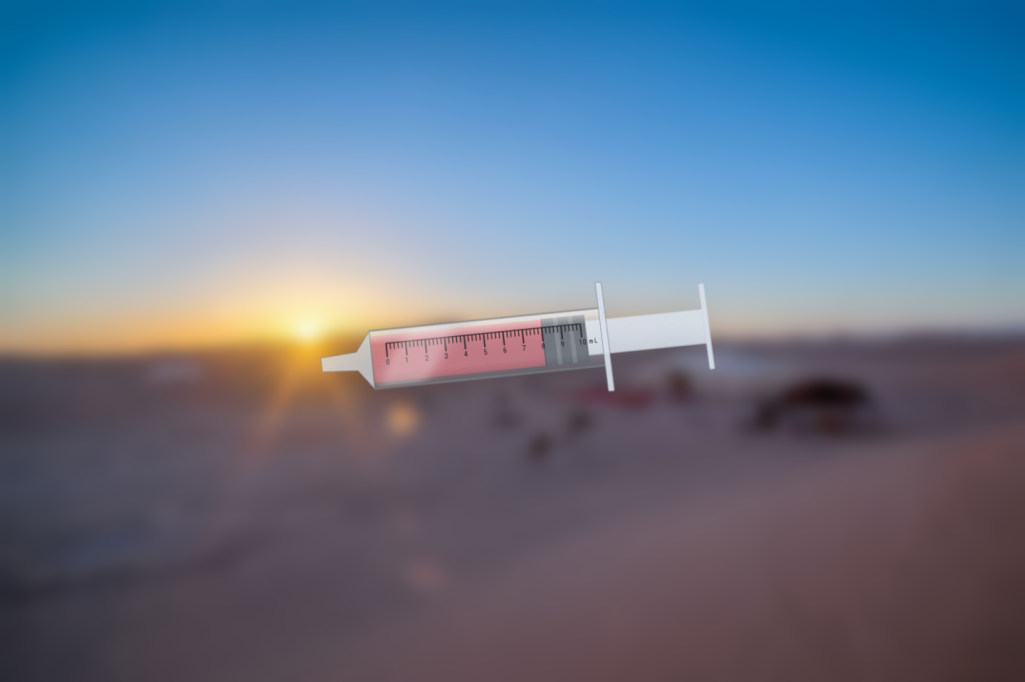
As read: 8,mL
